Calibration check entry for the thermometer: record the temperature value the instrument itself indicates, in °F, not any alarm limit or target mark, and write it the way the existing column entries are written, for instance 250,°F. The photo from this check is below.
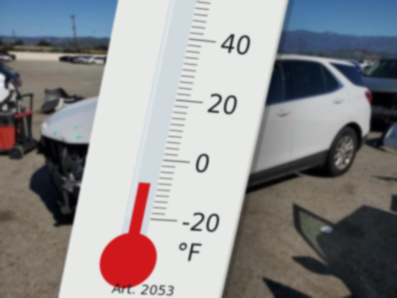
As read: -8,°F
